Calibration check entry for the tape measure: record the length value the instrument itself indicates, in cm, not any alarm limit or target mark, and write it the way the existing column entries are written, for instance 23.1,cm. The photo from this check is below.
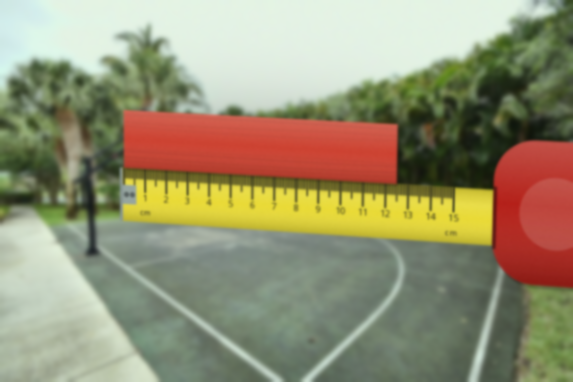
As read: 12.5,cm
